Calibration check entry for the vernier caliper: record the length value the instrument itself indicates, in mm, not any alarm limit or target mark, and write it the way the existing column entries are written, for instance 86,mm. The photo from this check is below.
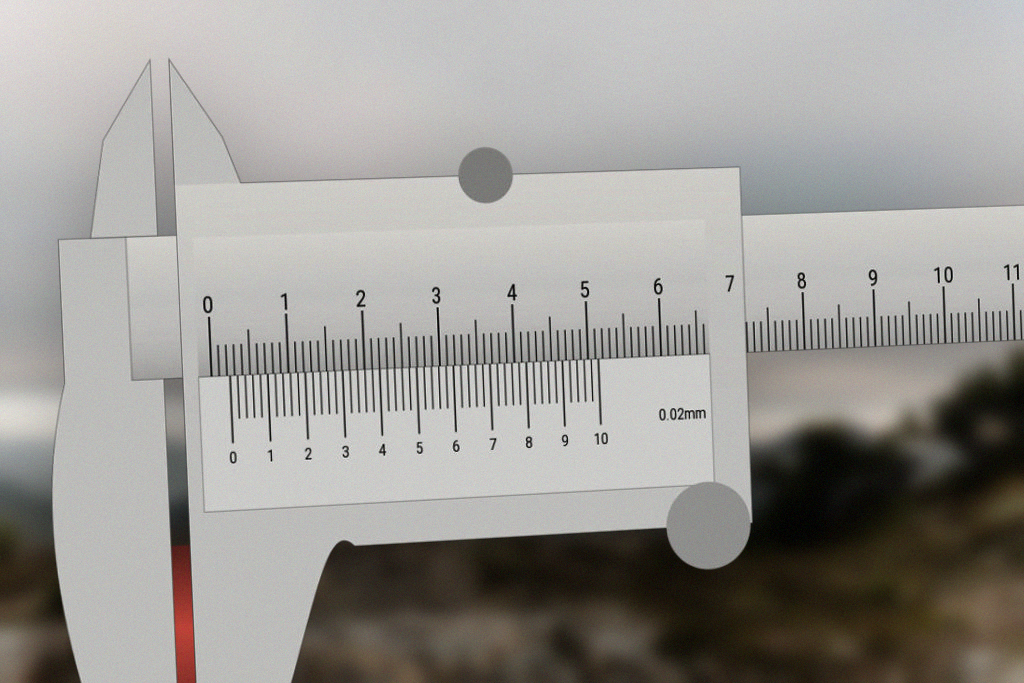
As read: 2.4,mm
